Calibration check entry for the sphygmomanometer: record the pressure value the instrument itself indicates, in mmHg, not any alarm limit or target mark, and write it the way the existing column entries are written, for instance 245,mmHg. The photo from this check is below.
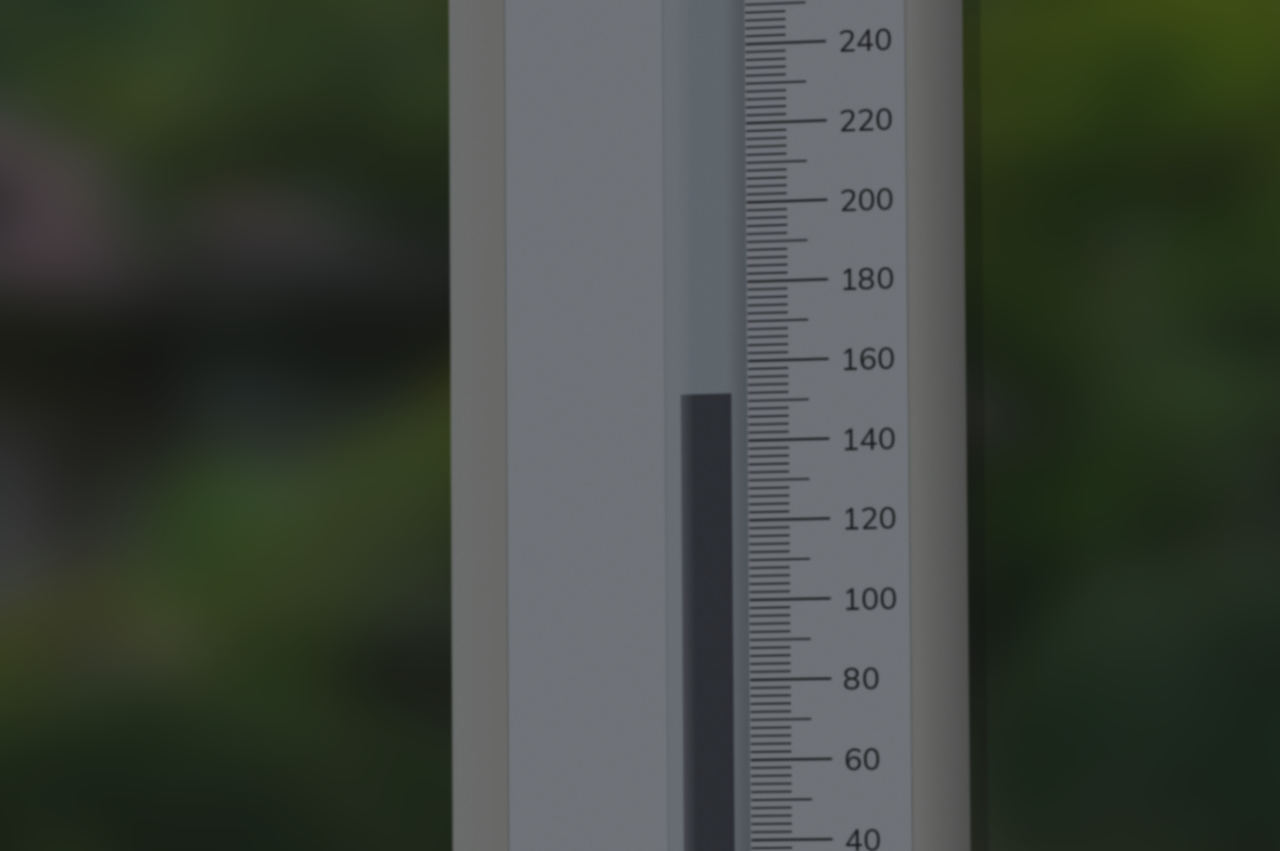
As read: 152,mmHg
